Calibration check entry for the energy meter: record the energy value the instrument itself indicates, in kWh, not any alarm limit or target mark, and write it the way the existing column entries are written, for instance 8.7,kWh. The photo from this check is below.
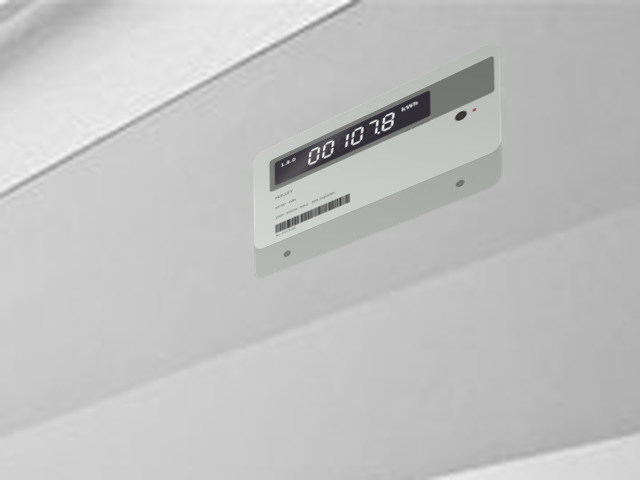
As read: 107.8,kWh
